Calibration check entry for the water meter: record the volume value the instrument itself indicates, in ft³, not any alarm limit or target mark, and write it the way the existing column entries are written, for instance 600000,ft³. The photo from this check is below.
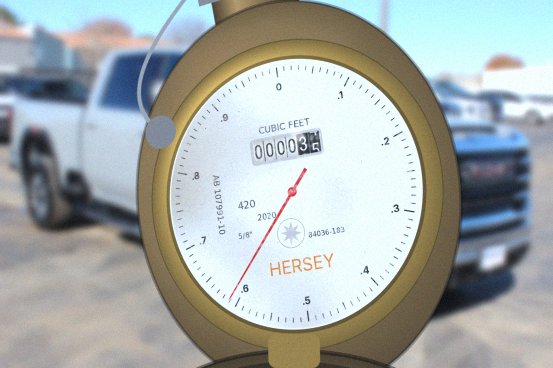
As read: 34.61,ft³
